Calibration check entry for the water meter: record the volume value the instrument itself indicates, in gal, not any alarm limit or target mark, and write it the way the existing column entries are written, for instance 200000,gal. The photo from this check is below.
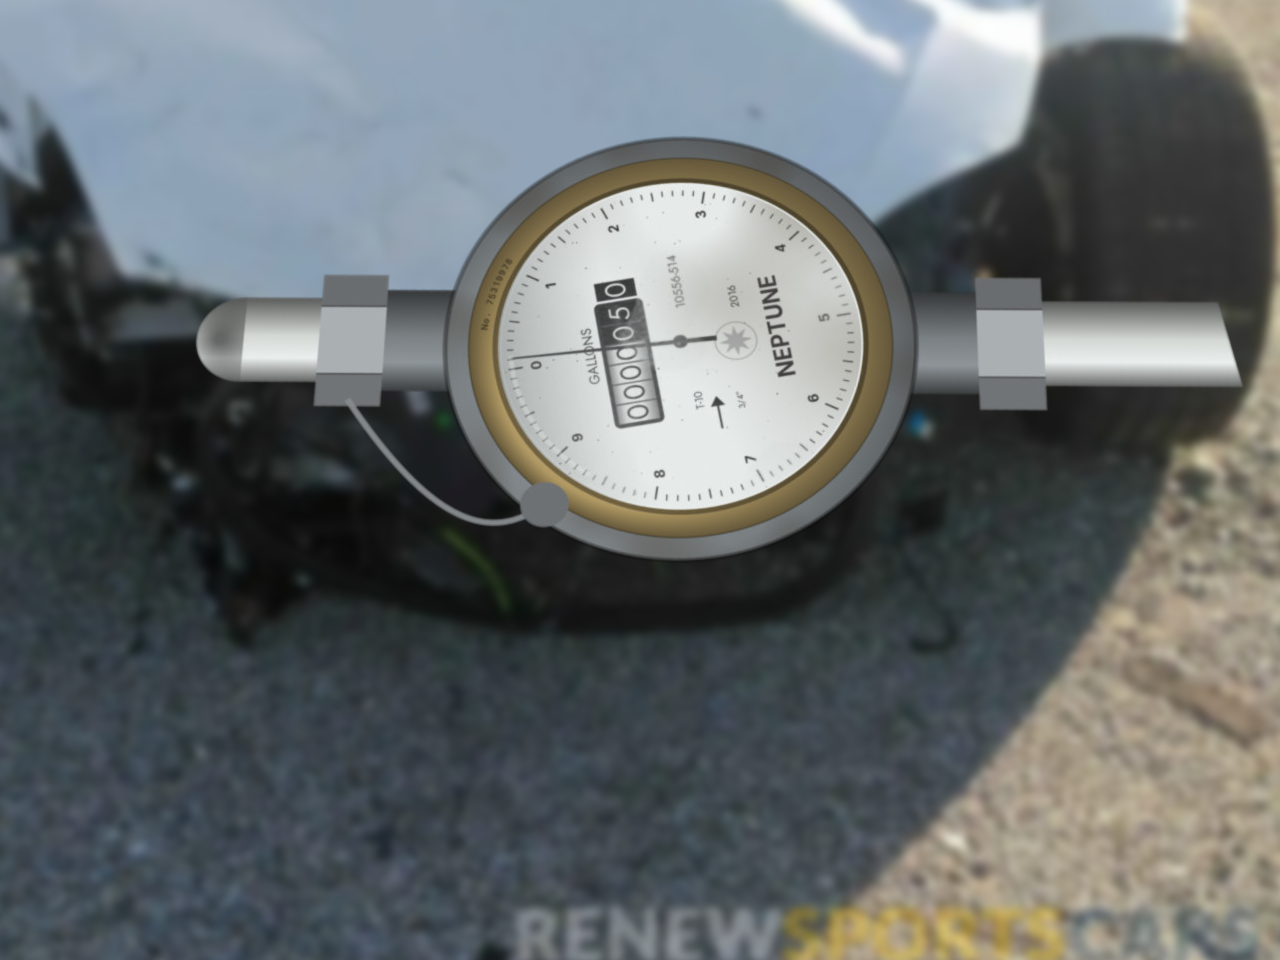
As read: 50.1,gal
